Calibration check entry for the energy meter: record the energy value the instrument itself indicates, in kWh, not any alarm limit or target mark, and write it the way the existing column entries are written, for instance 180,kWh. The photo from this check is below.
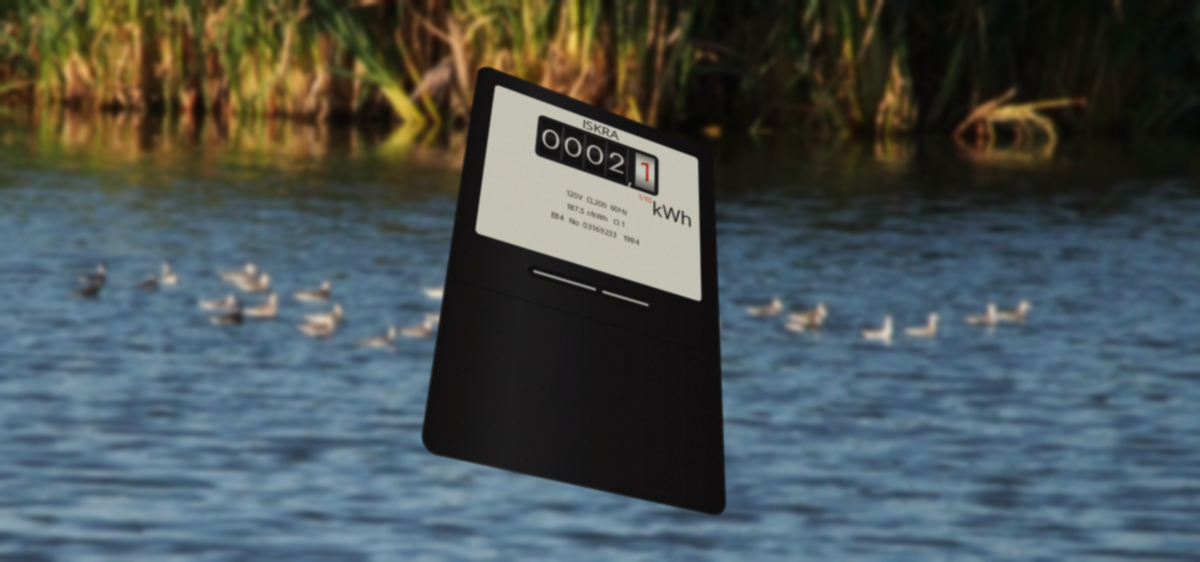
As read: 2.1,kWh
